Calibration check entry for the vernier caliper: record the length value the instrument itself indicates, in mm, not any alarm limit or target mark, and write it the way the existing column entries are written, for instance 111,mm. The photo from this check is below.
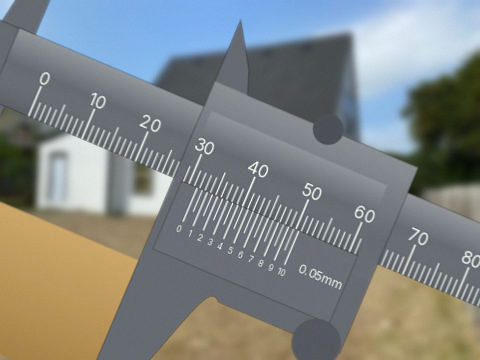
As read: 31.6,mm
